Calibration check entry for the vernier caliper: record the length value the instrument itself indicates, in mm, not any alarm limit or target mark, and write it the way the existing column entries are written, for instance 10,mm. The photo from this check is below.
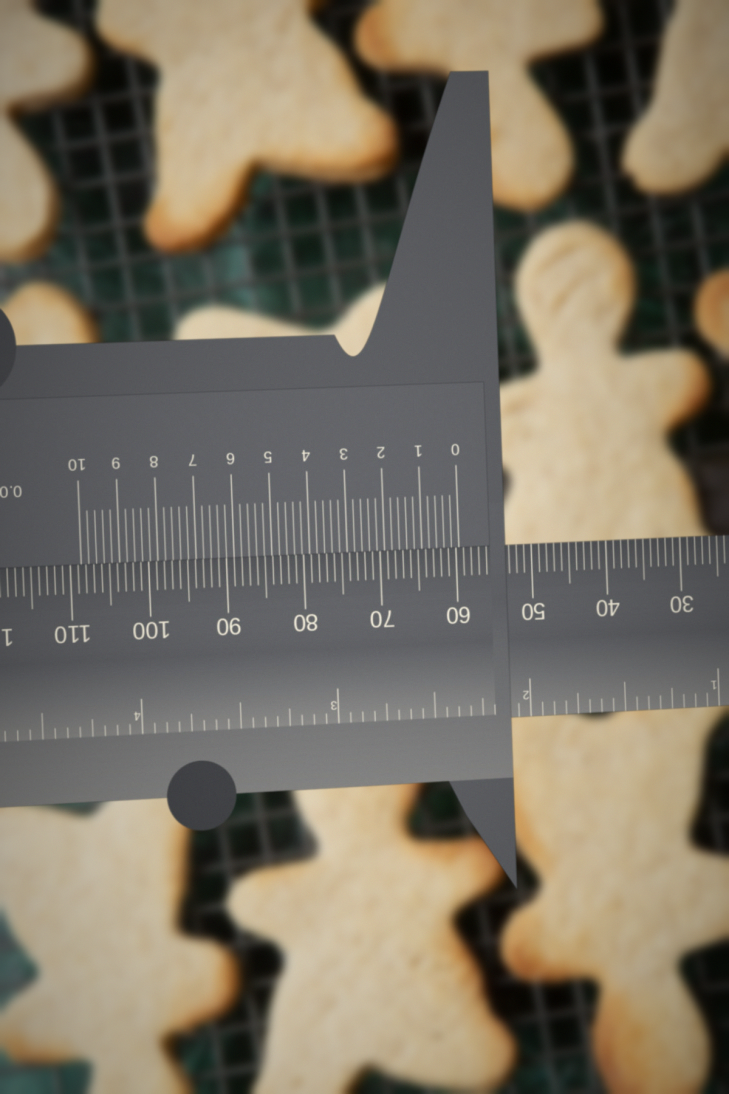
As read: 59.6,mm
